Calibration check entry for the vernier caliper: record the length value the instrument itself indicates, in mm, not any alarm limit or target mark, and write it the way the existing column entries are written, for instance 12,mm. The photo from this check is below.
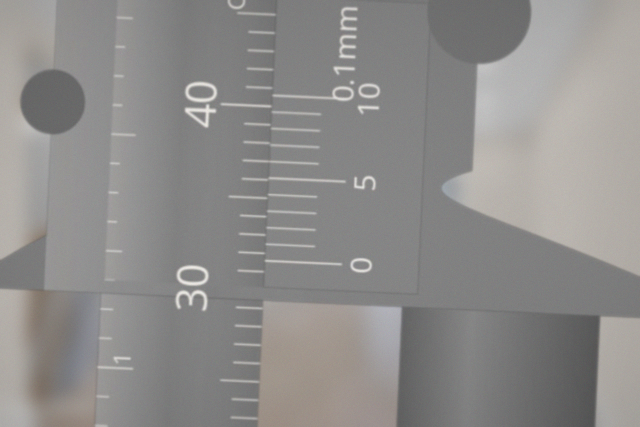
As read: 31.6,mm
